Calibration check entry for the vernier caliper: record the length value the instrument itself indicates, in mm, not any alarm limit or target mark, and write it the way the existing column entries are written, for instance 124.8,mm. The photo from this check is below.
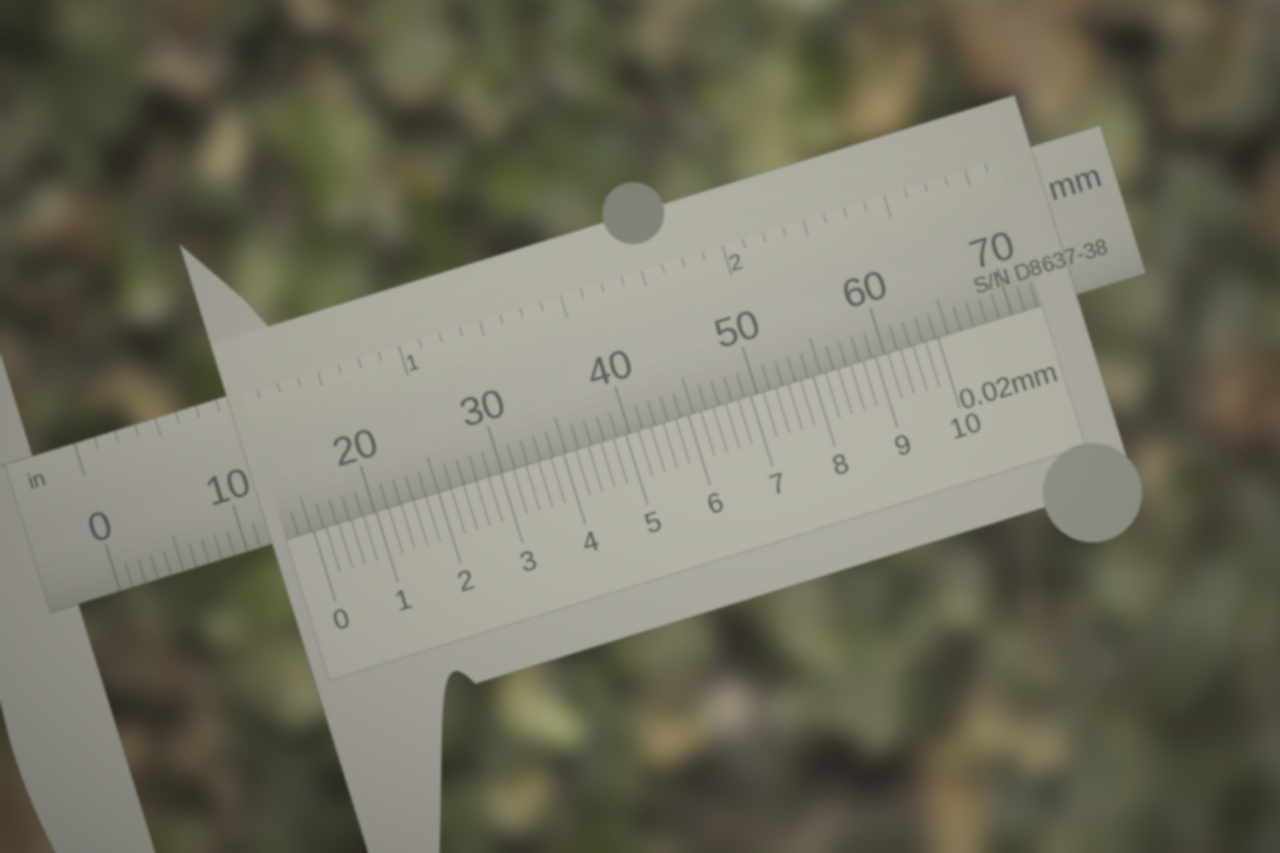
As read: 15.2,mm
